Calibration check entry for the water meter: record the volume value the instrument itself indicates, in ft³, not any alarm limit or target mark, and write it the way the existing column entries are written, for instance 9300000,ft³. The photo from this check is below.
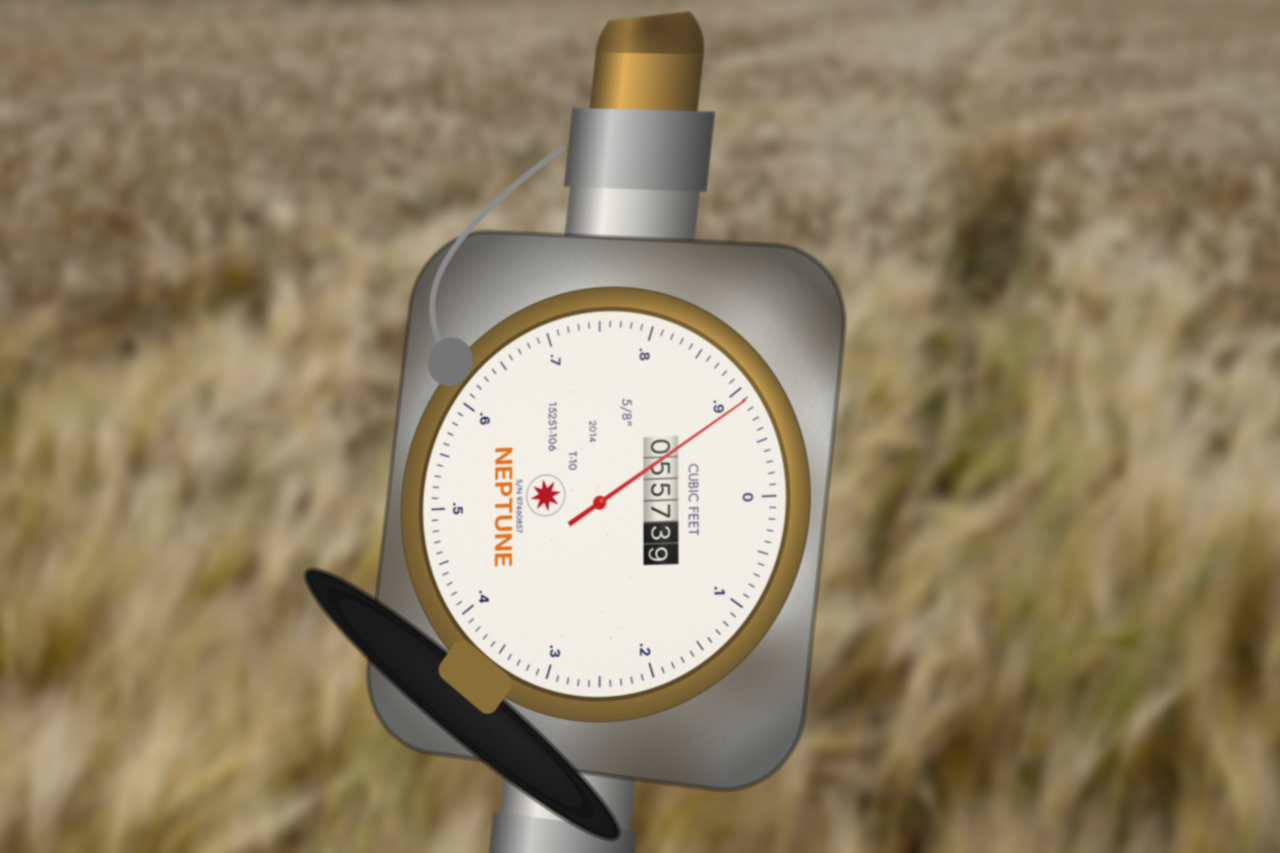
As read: 55738.91,ft³
